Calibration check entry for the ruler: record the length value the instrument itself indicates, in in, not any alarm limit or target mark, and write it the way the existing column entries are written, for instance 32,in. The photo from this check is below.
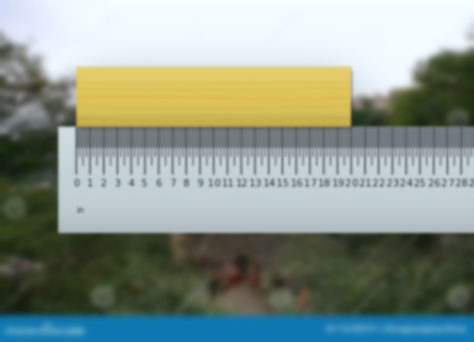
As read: 20,in
